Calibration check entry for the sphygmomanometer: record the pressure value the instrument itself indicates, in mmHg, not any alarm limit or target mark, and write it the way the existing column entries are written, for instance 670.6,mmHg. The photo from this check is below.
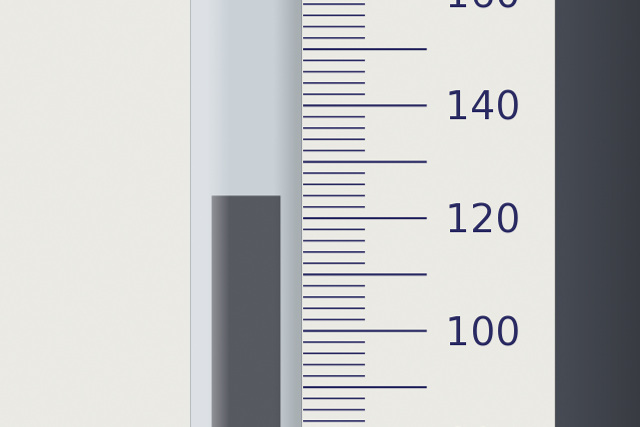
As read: 124,mmHg
